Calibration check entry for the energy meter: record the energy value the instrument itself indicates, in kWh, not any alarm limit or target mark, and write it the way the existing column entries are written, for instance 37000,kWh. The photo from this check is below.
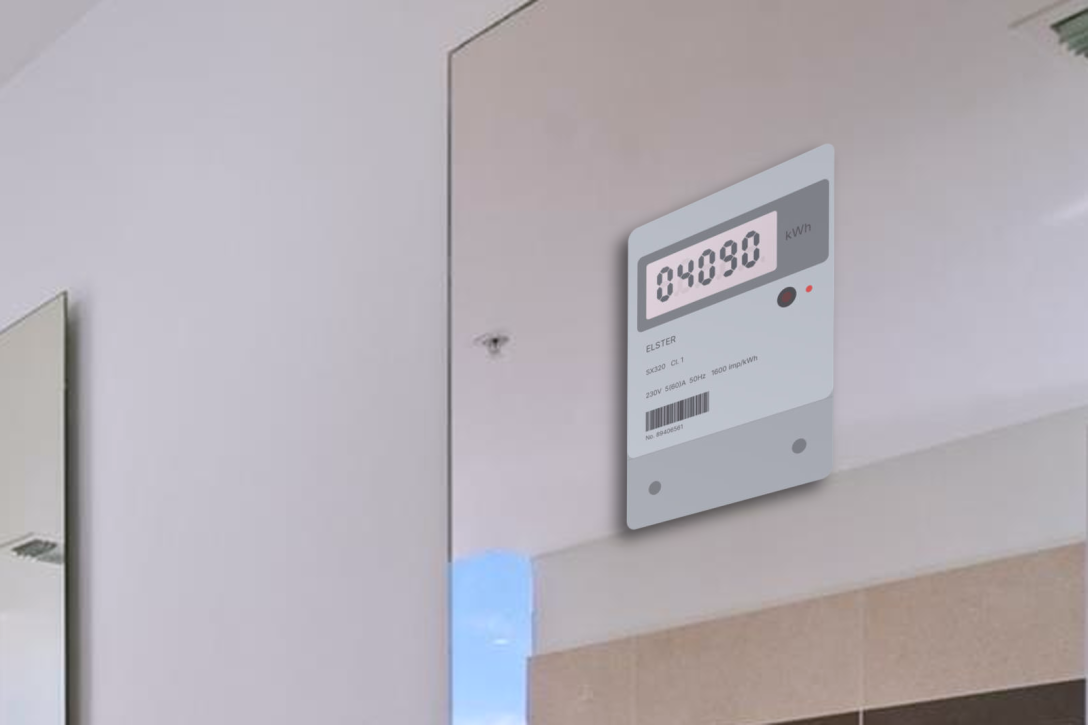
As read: 4090,kWh
